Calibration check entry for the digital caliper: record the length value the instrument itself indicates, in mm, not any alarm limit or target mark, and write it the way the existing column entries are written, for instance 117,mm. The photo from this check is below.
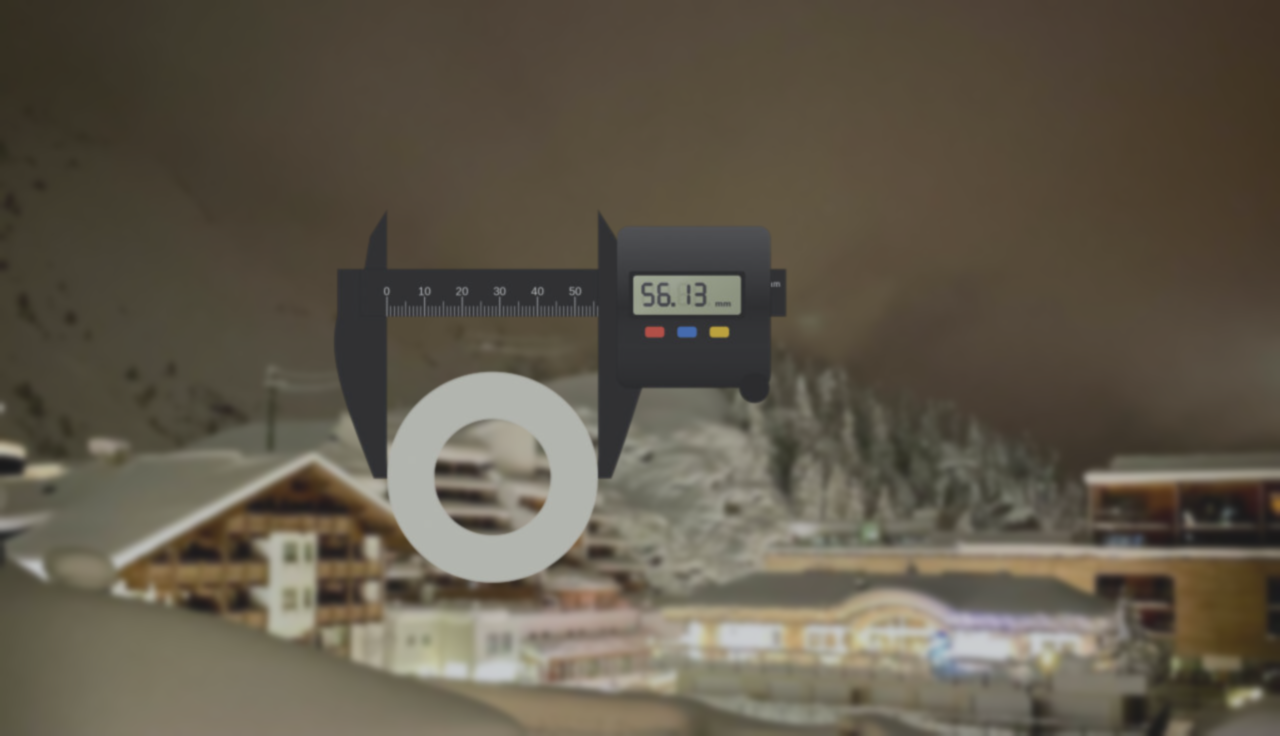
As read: 56.13,mm
